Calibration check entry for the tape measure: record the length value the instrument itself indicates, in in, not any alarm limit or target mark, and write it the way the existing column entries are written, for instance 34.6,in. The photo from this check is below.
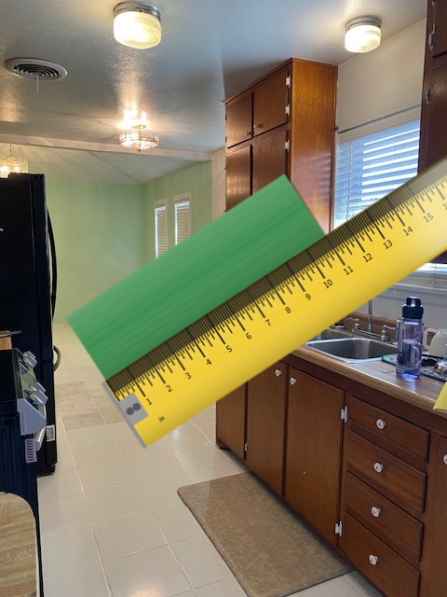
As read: 11,in
